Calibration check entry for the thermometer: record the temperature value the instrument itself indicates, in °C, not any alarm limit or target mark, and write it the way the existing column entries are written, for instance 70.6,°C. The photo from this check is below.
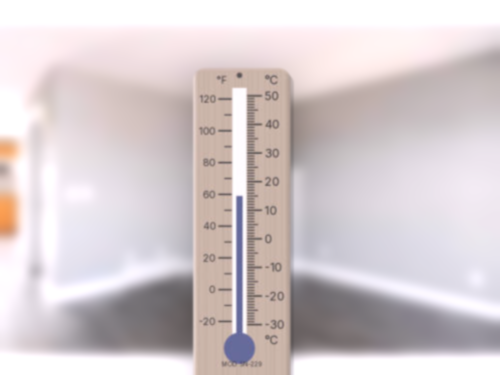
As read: 15,°C
